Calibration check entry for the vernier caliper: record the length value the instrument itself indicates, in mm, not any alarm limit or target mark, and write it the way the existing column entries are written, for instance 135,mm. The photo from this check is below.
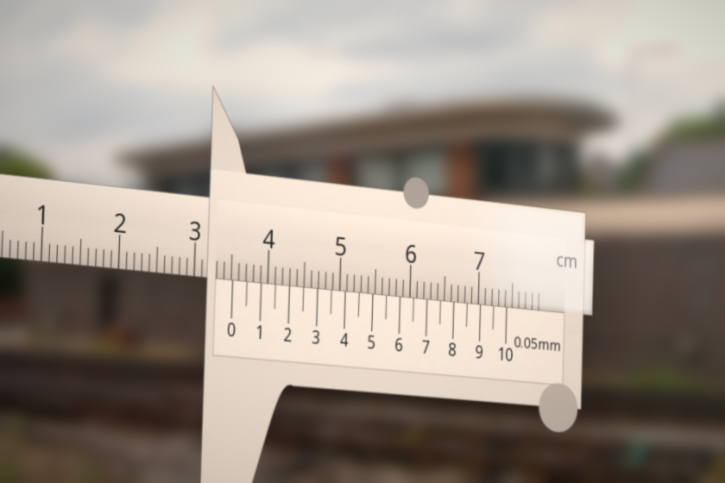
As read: 35.2,mm
